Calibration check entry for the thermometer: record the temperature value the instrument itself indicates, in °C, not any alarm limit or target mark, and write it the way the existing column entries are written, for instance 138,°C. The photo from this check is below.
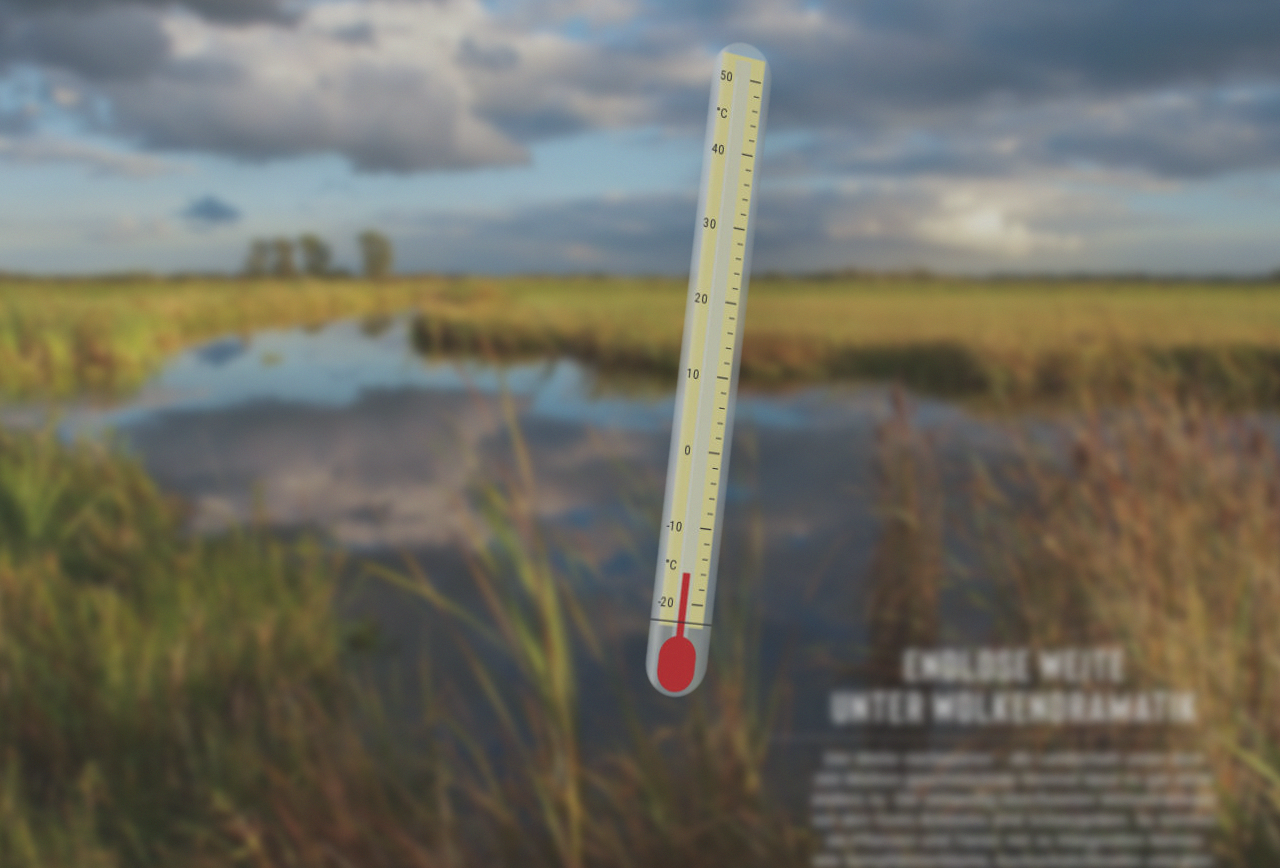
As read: -16,°C
